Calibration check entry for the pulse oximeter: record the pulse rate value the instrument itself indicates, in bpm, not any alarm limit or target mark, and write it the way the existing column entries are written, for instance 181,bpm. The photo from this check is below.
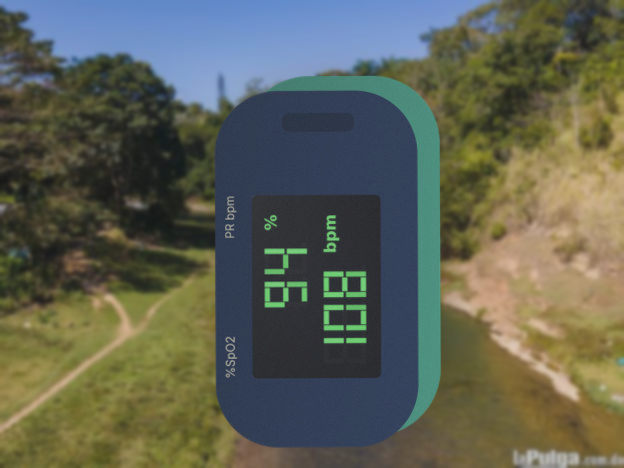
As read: 108,bpm
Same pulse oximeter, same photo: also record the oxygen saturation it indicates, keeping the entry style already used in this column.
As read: 94,%
